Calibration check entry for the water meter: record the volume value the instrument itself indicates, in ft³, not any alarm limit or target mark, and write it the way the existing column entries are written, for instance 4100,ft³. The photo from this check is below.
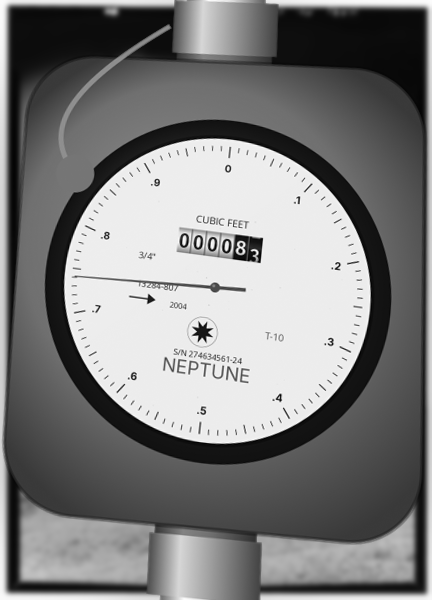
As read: 82.74,ft³
